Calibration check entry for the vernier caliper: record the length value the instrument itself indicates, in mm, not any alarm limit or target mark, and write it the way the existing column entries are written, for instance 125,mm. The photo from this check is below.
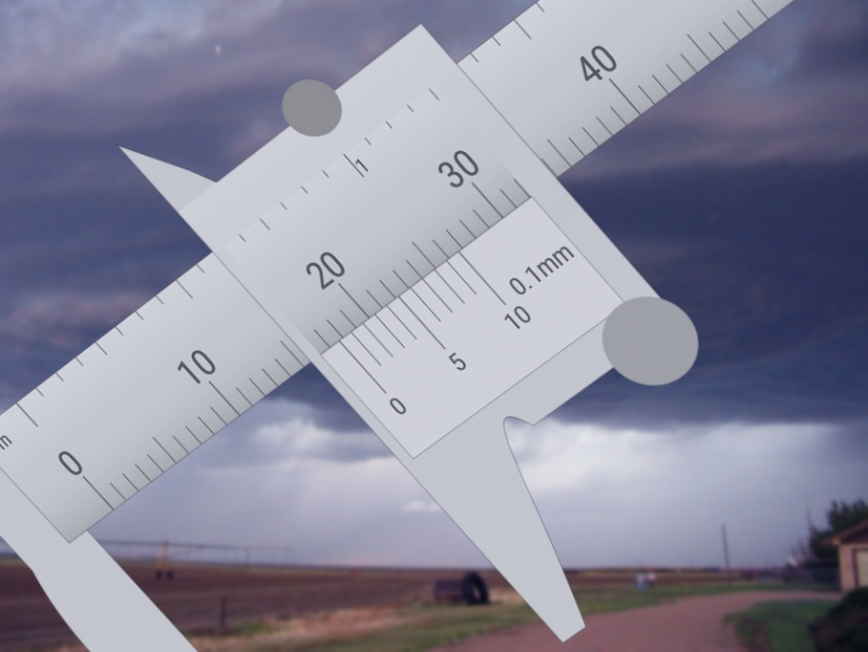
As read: 17.7,mm
